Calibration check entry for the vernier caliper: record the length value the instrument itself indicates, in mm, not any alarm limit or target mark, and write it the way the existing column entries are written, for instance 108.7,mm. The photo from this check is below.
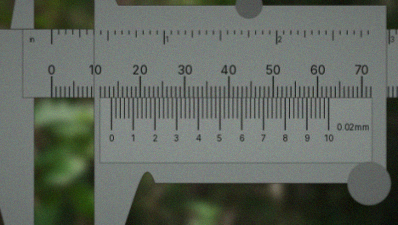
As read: 13.5,mm
